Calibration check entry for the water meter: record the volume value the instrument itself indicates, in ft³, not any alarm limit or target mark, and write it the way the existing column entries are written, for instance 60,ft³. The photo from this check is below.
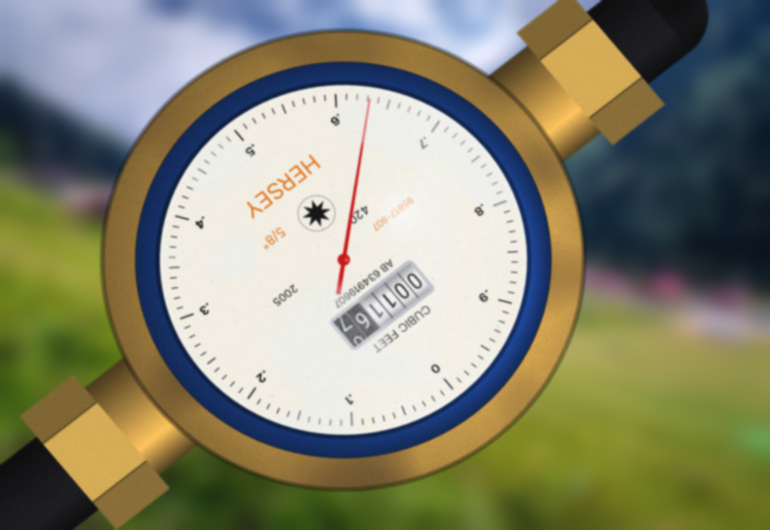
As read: 1166.63,ft³
